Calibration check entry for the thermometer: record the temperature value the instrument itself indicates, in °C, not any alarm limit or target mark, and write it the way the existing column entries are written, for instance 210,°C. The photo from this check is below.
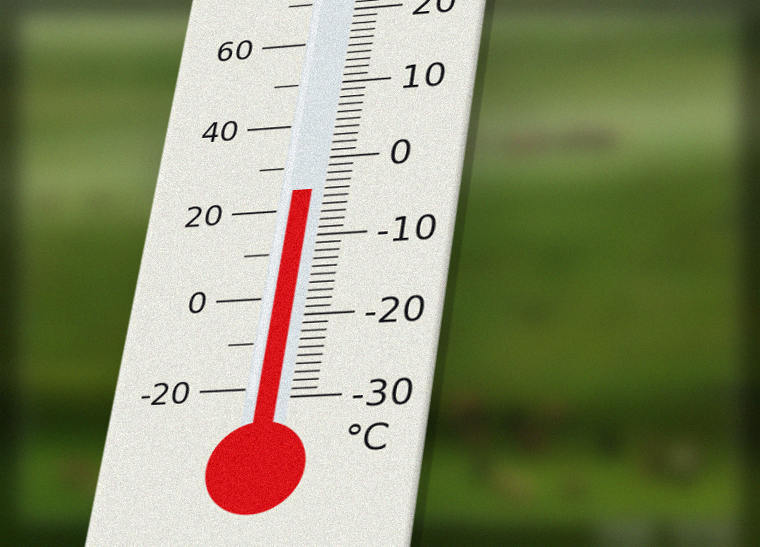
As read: -4,°C
